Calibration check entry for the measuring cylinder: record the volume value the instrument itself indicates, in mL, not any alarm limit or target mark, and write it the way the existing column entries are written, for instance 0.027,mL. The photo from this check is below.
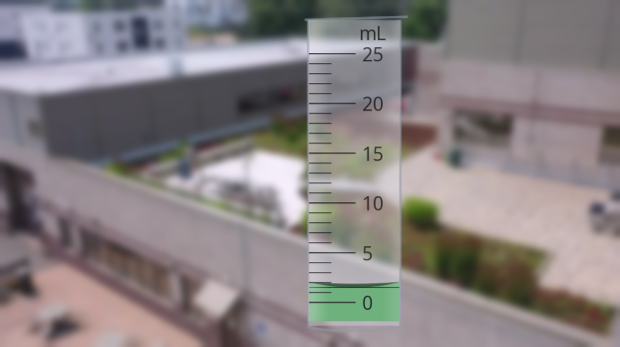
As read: 1.5,mL
